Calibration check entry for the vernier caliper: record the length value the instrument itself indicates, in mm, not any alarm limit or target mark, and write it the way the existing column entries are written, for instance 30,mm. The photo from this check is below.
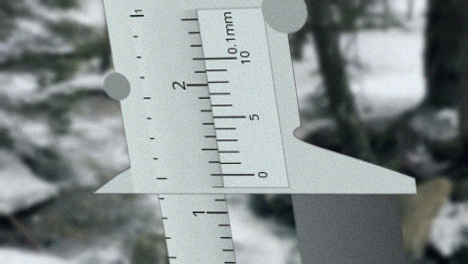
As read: 13.0,mm
